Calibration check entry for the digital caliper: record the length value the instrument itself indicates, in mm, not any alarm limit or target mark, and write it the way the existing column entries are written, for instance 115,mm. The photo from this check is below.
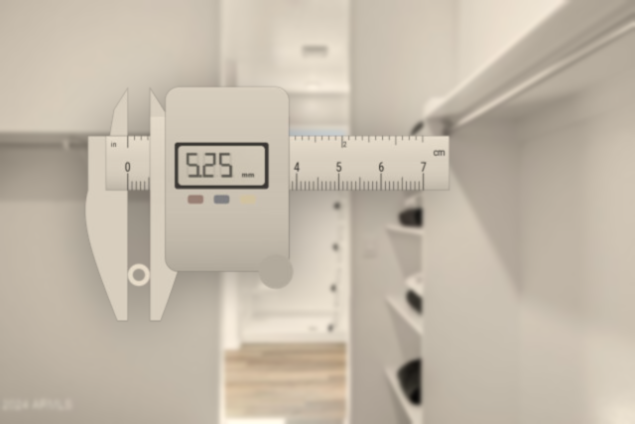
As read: 5.25,mm
